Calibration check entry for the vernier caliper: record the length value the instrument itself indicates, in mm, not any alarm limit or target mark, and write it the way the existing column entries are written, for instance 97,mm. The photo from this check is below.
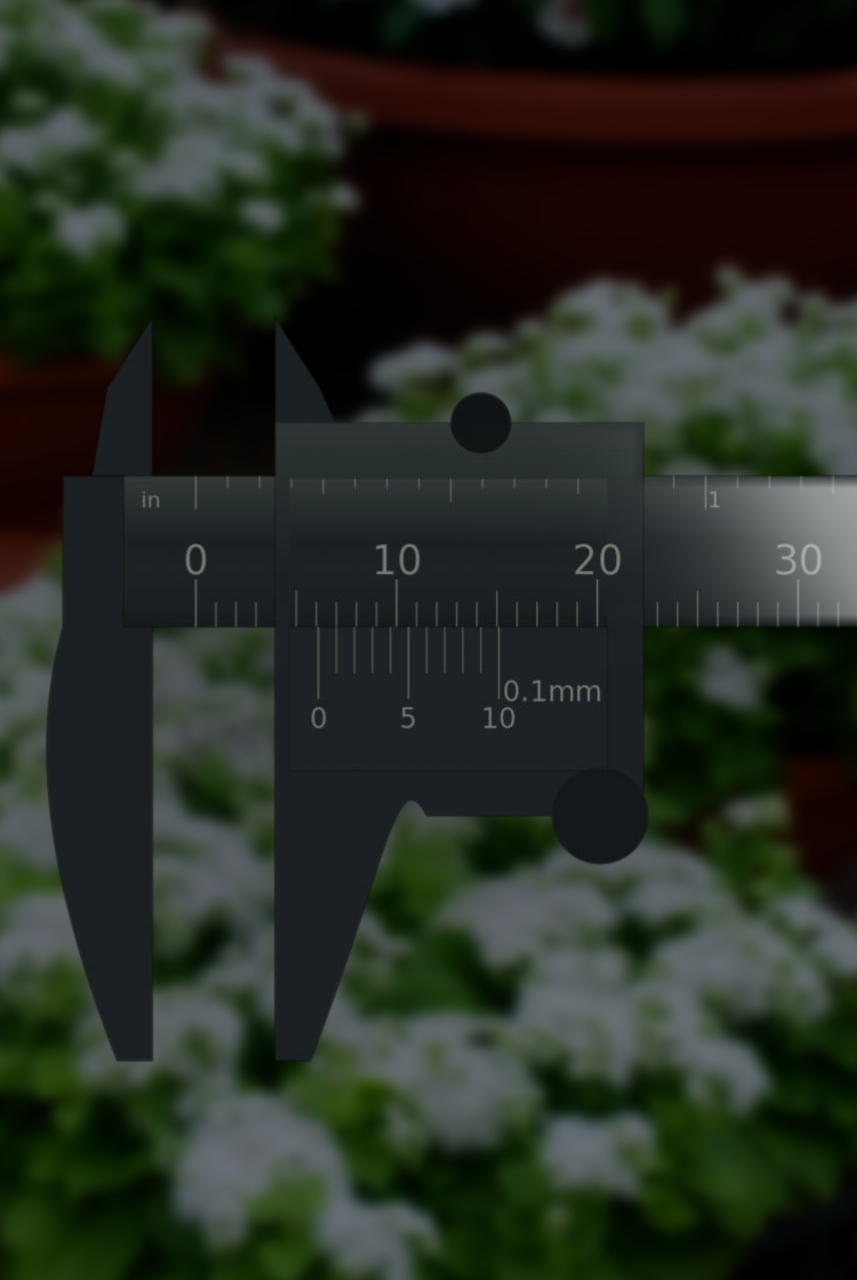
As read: 6.1,mm
